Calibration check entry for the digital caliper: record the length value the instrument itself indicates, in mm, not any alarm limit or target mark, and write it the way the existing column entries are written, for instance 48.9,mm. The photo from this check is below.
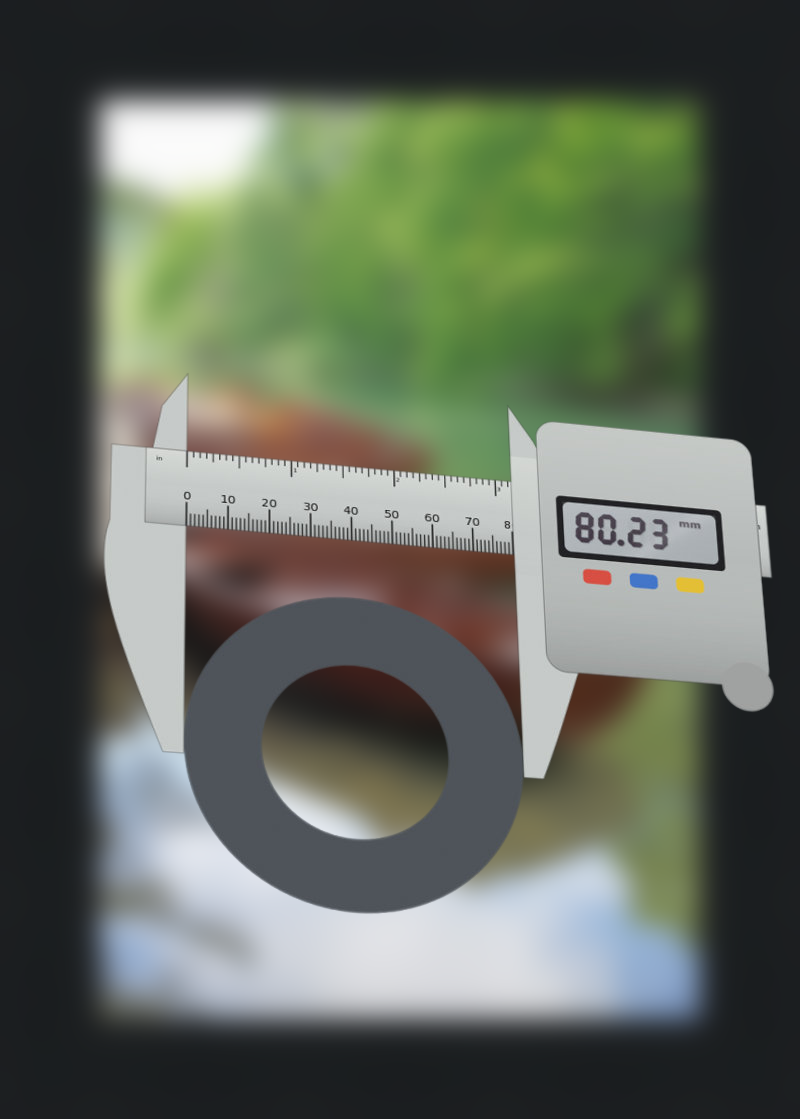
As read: 80.23,mm
